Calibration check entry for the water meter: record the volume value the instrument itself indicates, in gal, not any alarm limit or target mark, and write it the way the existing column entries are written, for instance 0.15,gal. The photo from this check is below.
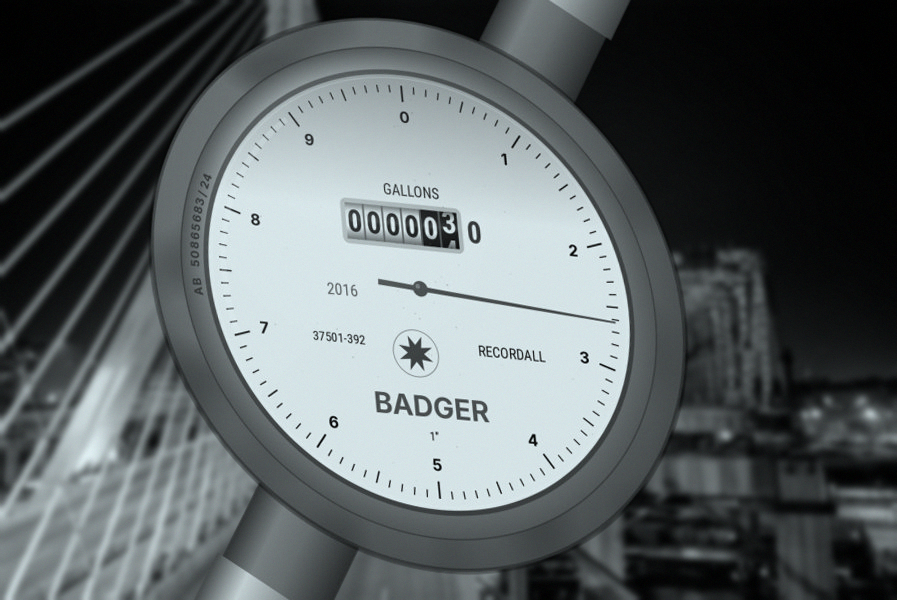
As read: 32.6,gal
